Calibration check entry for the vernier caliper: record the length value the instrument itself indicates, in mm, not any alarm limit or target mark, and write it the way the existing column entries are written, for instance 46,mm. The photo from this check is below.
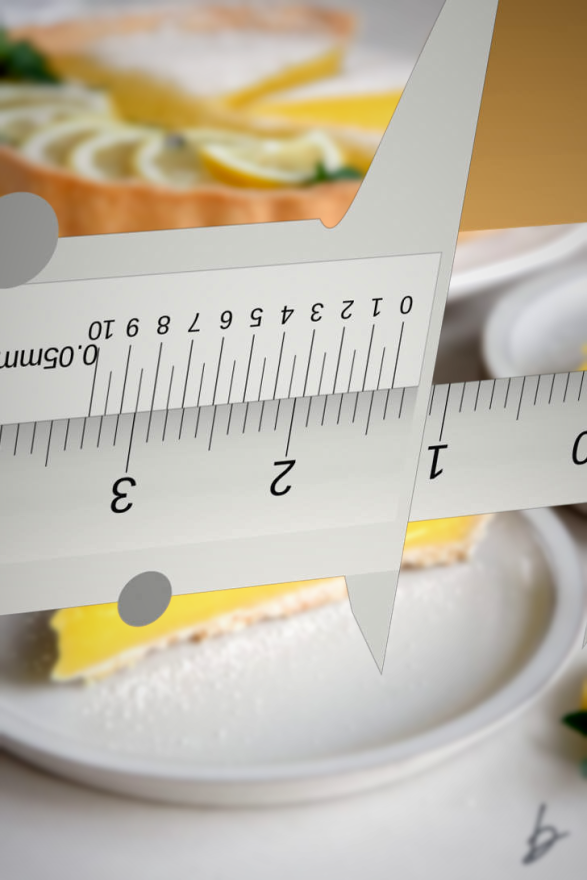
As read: 13.8,mm
